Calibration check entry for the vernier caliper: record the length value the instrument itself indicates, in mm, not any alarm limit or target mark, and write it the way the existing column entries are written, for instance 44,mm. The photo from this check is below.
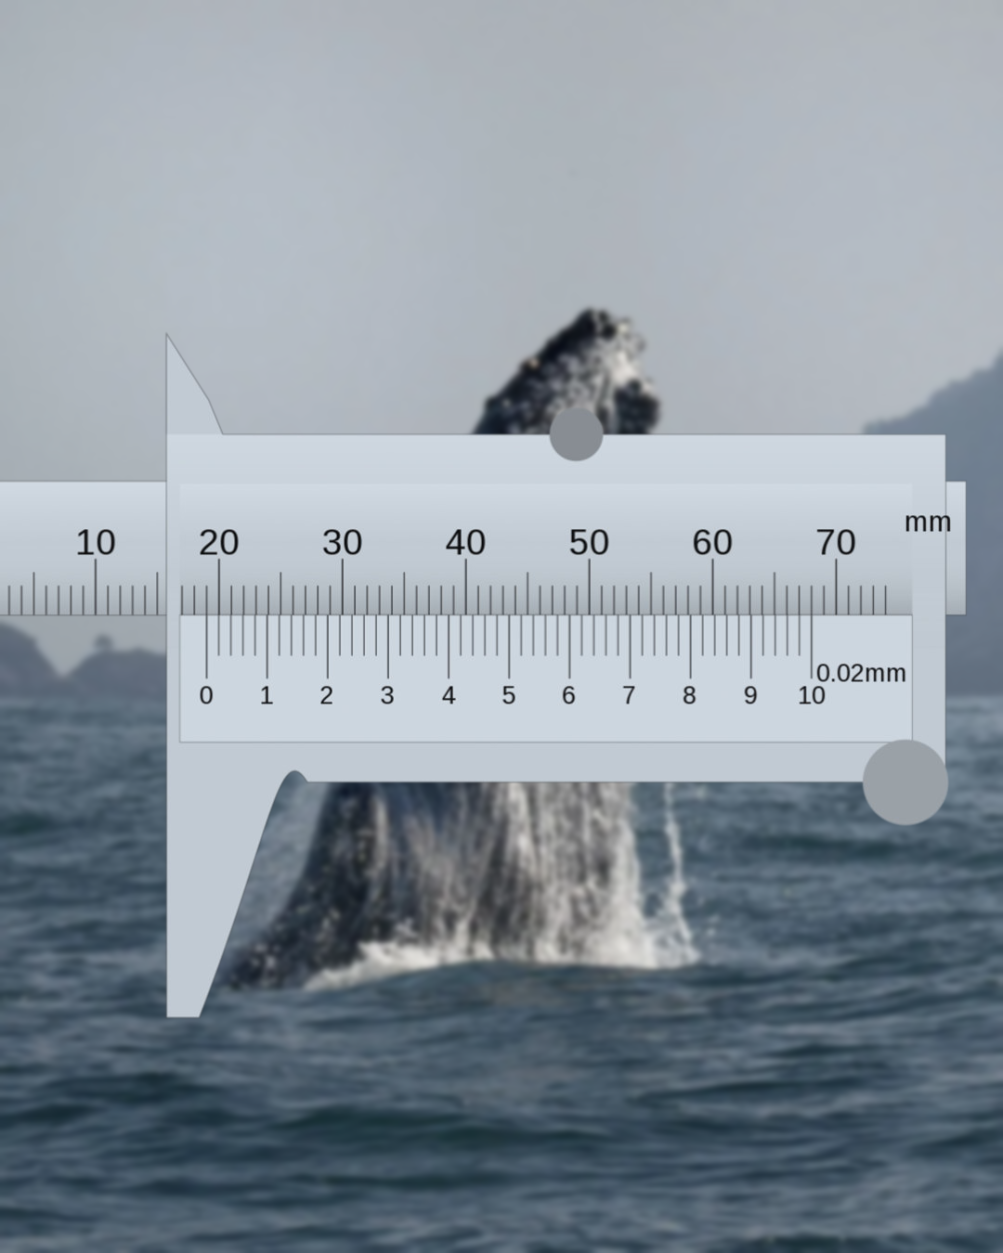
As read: 19.0,mm
